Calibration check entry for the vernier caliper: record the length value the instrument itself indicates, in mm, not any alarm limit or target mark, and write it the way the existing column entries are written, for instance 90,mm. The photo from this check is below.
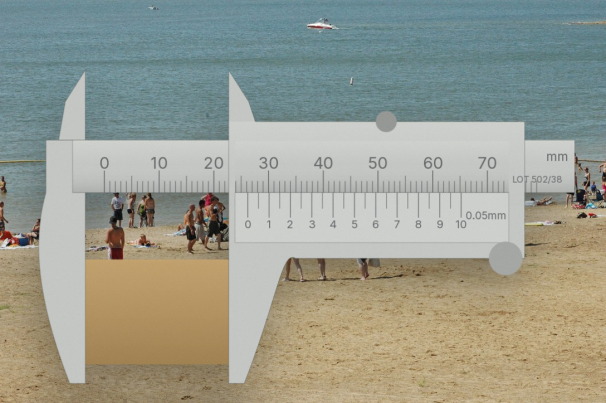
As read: 26.2,mm
